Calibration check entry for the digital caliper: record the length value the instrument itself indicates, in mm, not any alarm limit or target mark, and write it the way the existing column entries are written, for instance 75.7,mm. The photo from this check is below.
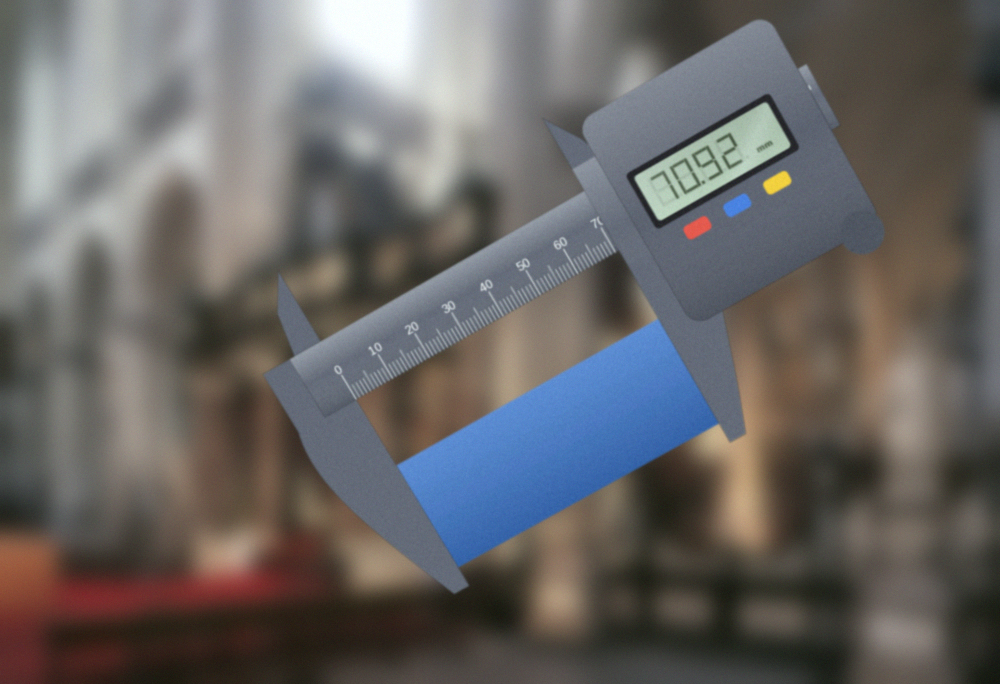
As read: 70.92,mm
